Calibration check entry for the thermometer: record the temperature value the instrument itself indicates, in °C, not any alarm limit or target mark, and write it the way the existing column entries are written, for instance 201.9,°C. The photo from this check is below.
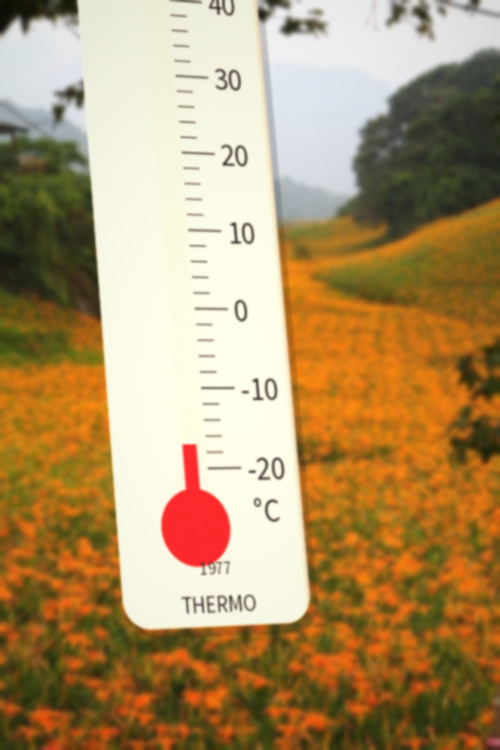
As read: -17,°C
